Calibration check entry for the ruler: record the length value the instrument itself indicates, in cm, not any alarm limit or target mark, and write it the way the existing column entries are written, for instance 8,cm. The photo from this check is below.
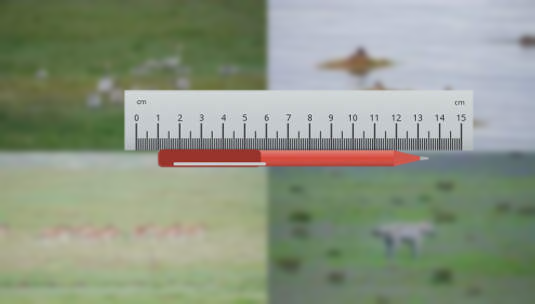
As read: 12.5,cm
